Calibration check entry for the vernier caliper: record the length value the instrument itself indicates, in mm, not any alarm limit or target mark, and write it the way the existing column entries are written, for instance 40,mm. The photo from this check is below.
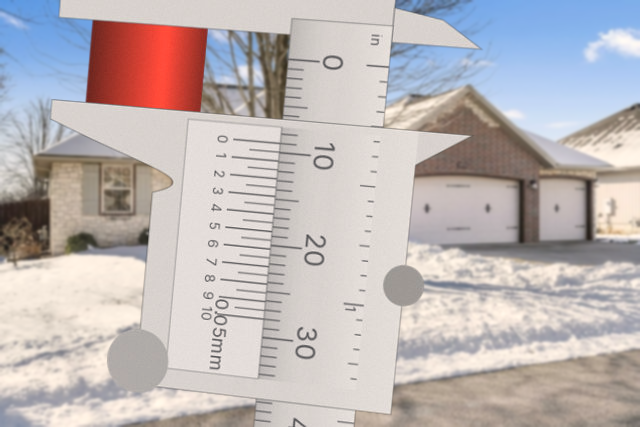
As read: 9.0,mm
